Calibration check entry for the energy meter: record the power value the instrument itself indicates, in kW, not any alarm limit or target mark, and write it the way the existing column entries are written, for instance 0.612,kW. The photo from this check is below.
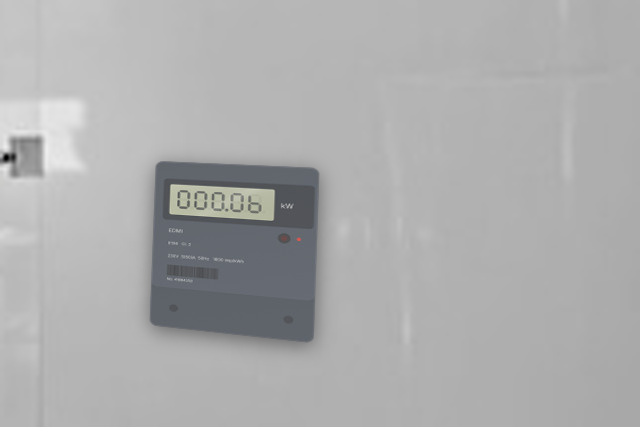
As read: 0.06,kW
